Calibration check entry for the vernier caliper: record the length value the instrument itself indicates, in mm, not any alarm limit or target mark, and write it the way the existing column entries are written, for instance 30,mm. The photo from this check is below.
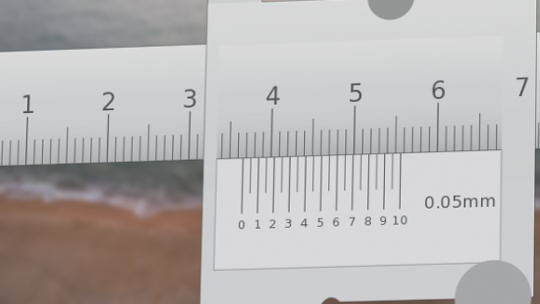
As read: 36.6,mm
